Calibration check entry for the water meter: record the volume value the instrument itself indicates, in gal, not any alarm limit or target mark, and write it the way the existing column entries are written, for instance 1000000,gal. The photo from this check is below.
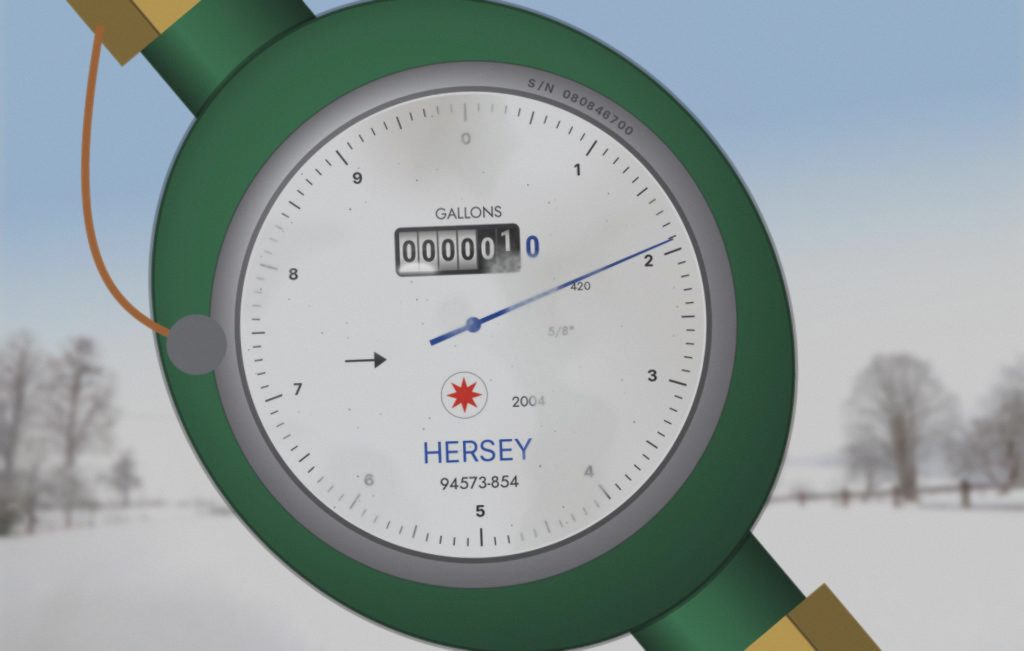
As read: 11.9,gal
